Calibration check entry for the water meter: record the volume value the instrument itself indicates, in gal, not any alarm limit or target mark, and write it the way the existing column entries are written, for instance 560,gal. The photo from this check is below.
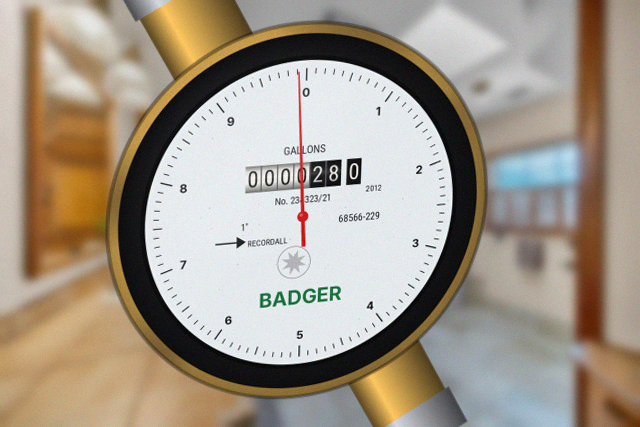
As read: 279.9,gal
